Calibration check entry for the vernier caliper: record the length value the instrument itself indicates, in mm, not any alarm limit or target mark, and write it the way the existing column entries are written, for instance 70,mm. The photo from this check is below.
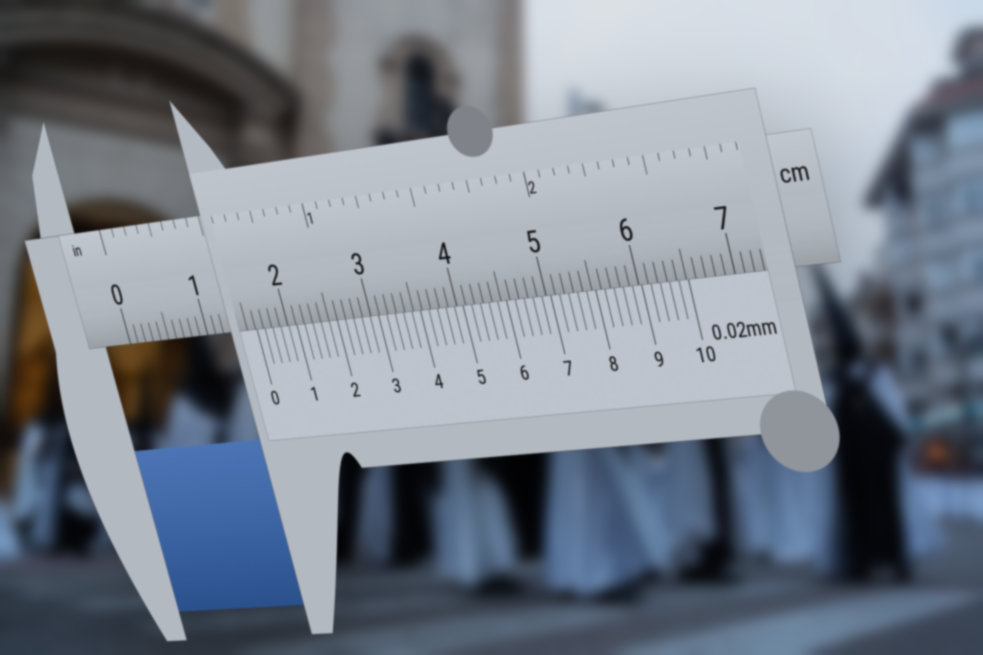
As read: 16.2,mm
